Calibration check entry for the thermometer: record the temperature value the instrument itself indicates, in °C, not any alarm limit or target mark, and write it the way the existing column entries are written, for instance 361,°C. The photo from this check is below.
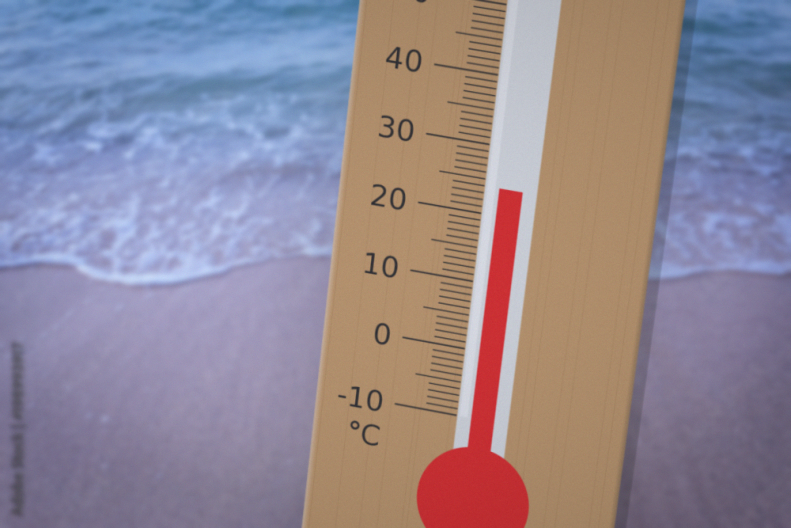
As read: 24,°C
